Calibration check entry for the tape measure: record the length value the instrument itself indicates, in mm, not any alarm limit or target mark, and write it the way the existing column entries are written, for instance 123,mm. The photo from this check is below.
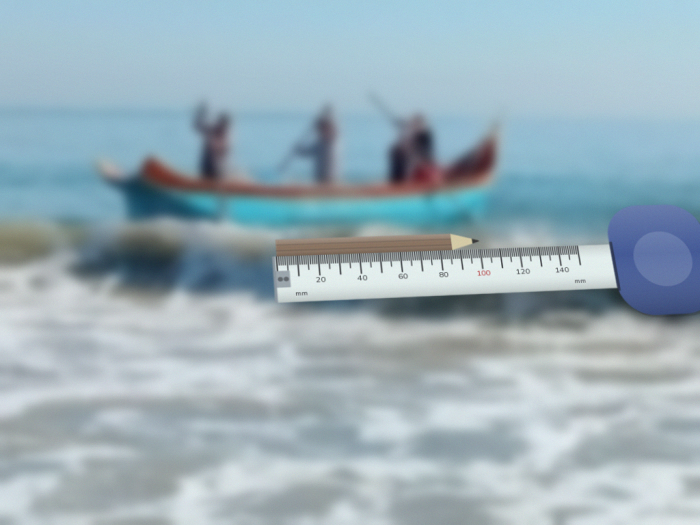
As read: 100,mm
